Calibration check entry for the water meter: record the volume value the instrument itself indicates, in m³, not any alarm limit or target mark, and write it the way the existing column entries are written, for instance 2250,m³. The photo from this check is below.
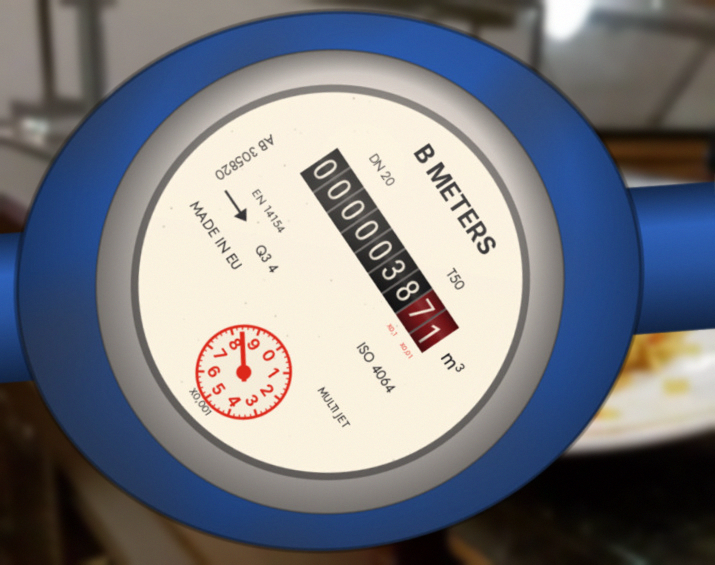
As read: 38.708,m³
